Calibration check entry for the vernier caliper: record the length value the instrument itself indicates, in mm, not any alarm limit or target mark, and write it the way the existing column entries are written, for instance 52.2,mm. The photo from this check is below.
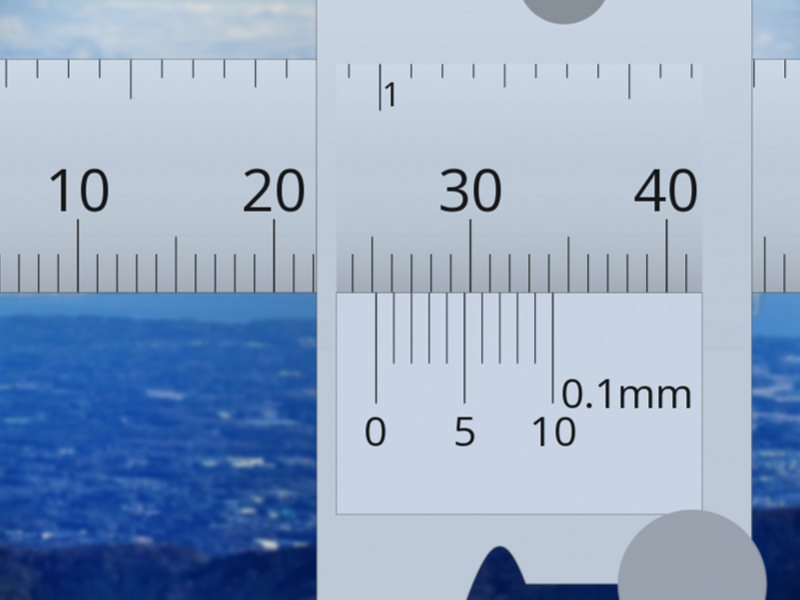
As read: 25.2,mm
